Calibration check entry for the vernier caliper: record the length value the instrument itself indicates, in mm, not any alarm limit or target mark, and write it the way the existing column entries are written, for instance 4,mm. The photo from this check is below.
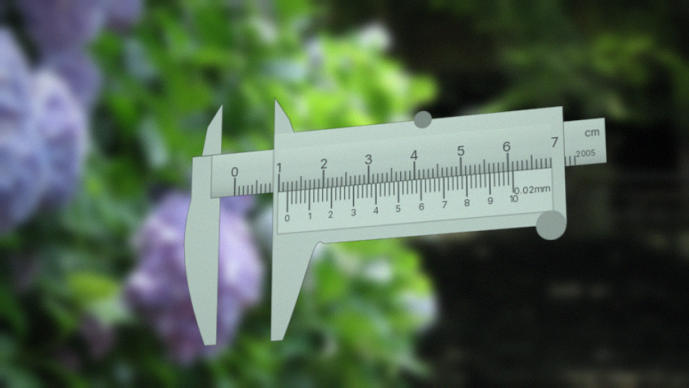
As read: 12.0,mm
